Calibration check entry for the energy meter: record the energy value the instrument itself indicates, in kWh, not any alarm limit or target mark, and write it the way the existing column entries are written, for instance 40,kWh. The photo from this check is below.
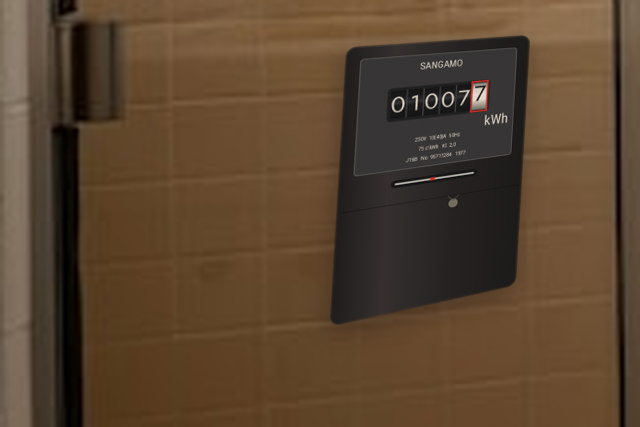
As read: 1007.7,kWh
